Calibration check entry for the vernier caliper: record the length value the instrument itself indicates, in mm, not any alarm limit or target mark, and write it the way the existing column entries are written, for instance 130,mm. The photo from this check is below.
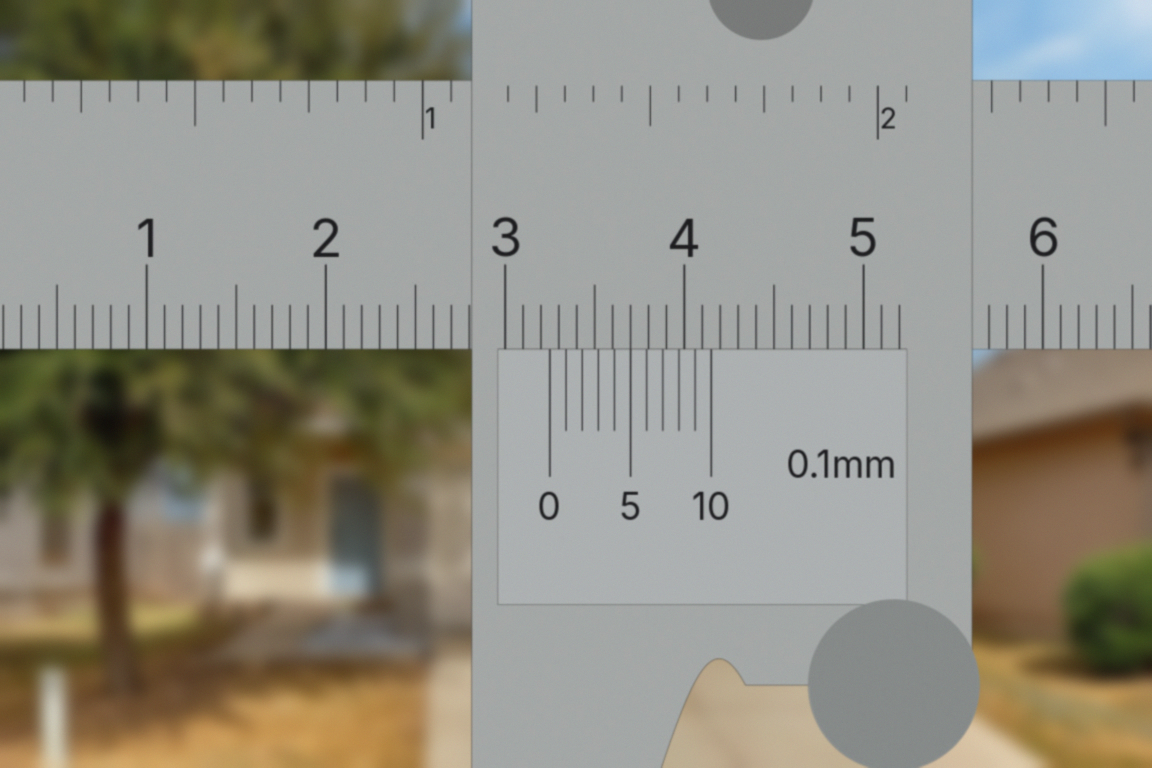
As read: 32.5,mm
